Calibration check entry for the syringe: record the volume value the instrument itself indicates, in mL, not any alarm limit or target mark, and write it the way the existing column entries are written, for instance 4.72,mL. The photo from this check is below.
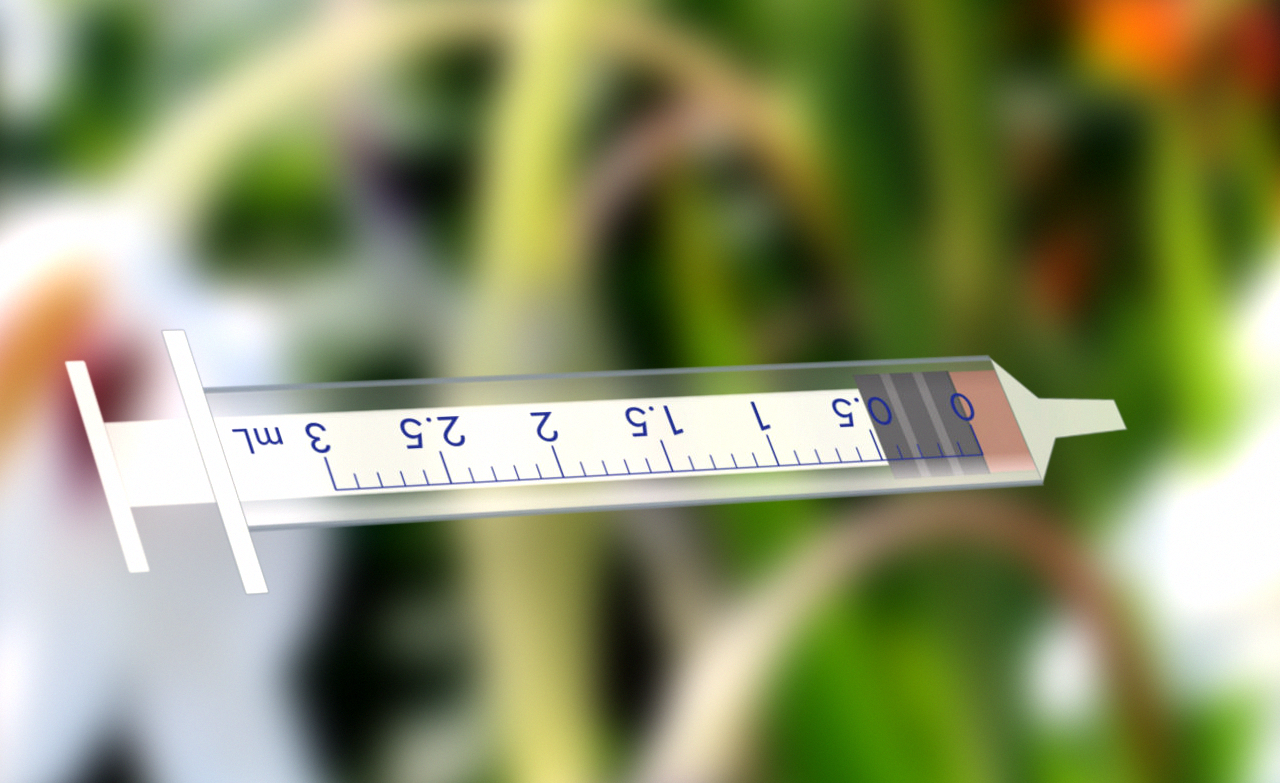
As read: 0,mL
